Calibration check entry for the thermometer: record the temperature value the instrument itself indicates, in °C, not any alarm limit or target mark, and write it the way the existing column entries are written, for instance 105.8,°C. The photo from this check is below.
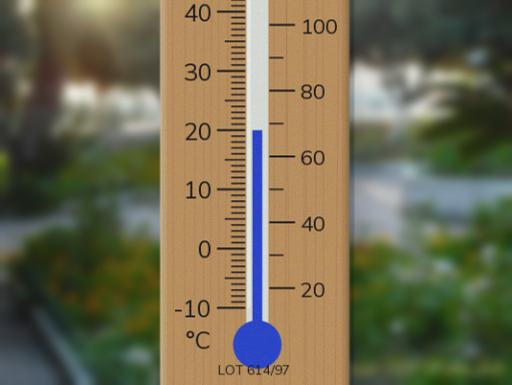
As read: 20,°C
